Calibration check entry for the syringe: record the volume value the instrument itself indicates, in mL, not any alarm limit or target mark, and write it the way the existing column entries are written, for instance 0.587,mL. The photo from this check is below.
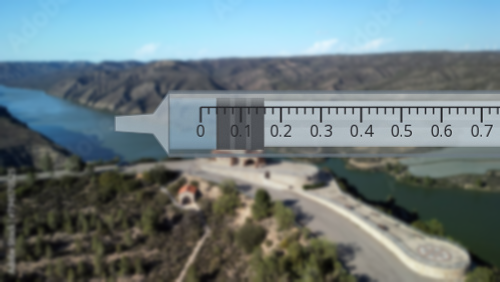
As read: 0.04,mL
